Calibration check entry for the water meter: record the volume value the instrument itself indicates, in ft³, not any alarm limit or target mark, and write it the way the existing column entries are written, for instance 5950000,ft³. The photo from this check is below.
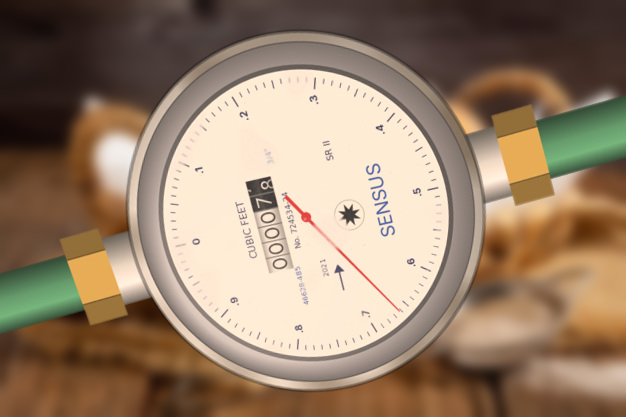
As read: 77.66,ft³
